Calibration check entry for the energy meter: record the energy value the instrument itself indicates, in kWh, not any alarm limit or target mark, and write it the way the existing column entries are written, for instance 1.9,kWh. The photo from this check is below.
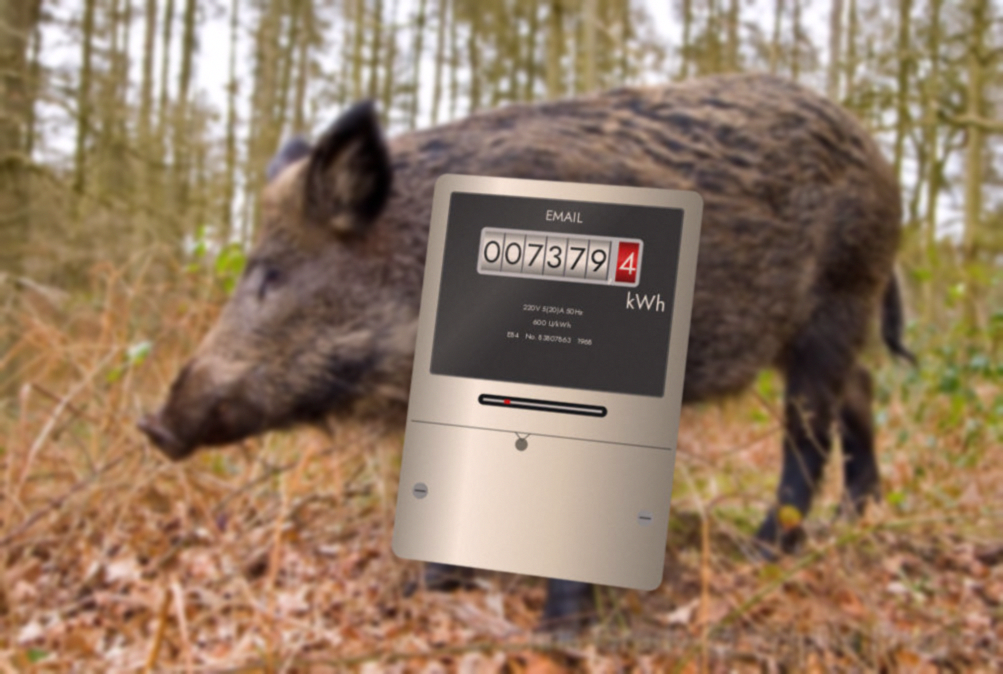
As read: 7379.4,kWh
